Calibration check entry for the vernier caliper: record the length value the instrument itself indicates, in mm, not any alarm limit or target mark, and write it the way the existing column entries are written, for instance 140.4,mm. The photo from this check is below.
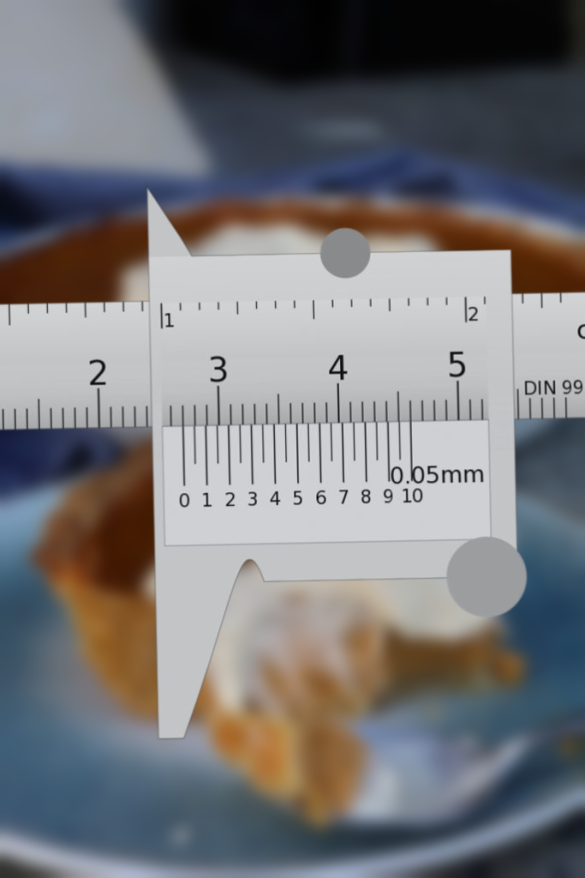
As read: 27.0,mm
